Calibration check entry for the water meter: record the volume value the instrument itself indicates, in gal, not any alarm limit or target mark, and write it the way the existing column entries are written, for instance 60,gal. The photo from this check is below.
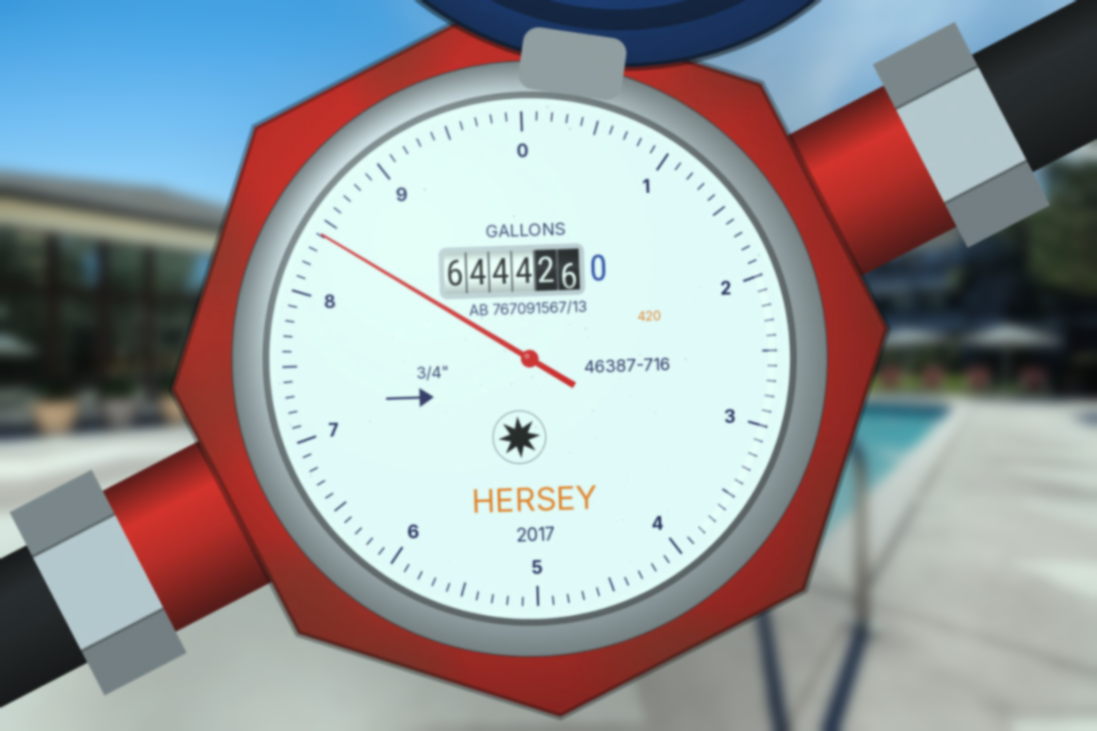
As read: 6444258.4,gal
